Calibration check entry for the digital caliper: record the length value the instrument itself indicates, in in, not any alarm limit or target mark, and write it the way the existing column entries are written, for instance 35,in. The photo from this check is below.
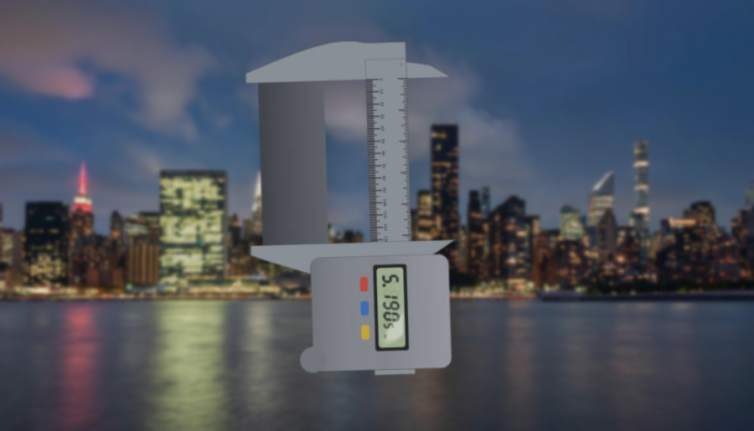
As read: 5.1905,in
